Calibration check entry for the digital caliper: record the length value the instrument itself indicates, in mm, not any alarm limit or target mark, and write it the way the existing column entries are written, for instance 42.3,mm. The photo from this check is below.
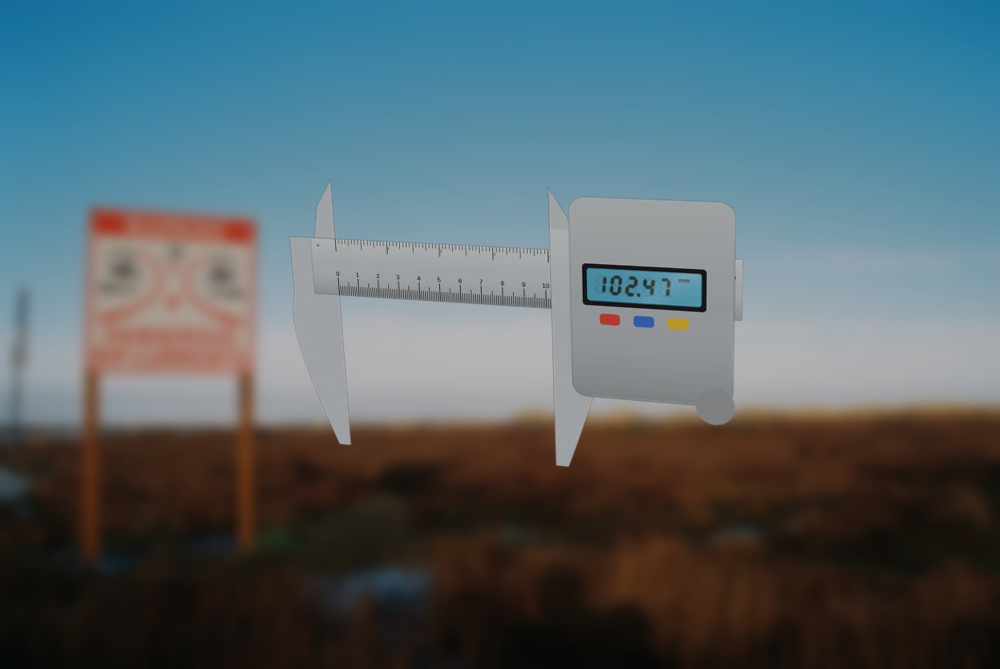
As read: 102.47,mm
